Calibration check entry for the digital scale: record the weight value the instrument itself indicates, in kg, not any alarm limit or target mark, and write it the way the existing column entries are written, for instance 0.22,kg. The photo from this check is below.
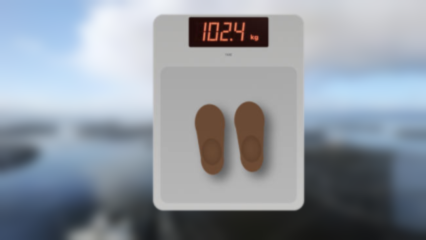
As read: 102.4,kg
